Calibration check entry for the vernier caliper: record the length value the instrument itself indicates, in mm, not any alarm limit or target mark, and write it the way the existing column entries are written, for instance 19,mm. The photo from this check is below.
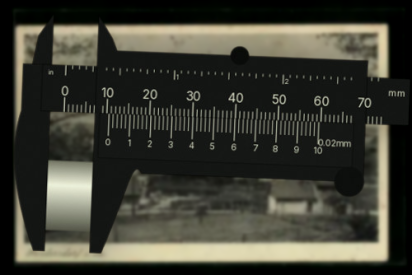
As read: 10.5,mm
